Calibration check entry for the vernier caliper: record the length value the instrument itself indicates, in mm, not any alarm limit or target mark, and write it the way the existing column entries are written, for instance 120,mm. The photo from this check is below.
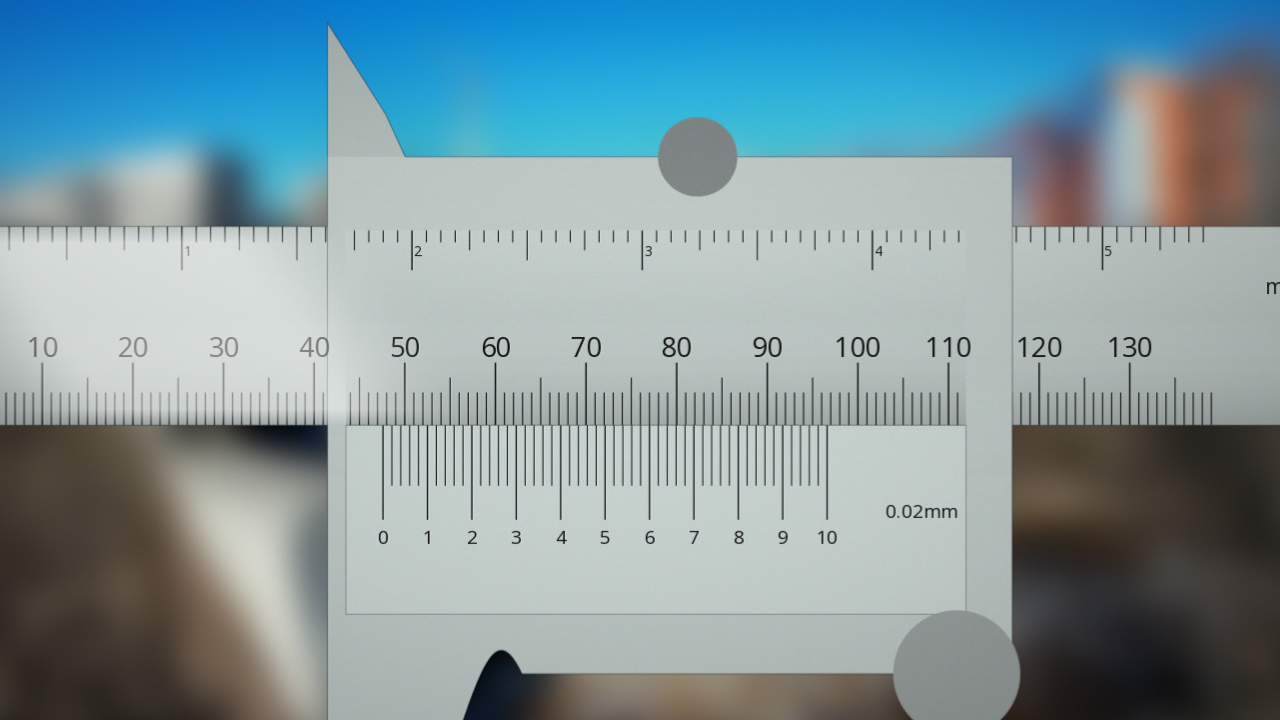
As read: 47.6,mm
